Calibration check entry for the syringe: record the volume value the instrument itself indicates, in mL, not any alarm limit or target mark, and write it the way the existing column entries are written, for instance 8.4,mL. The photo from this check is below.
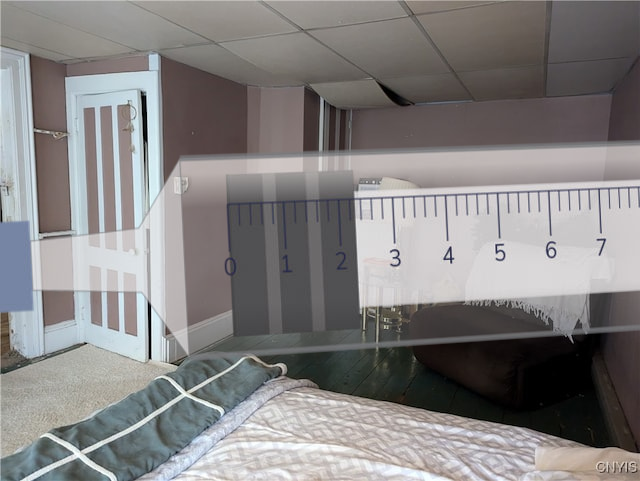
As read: 0,mL
